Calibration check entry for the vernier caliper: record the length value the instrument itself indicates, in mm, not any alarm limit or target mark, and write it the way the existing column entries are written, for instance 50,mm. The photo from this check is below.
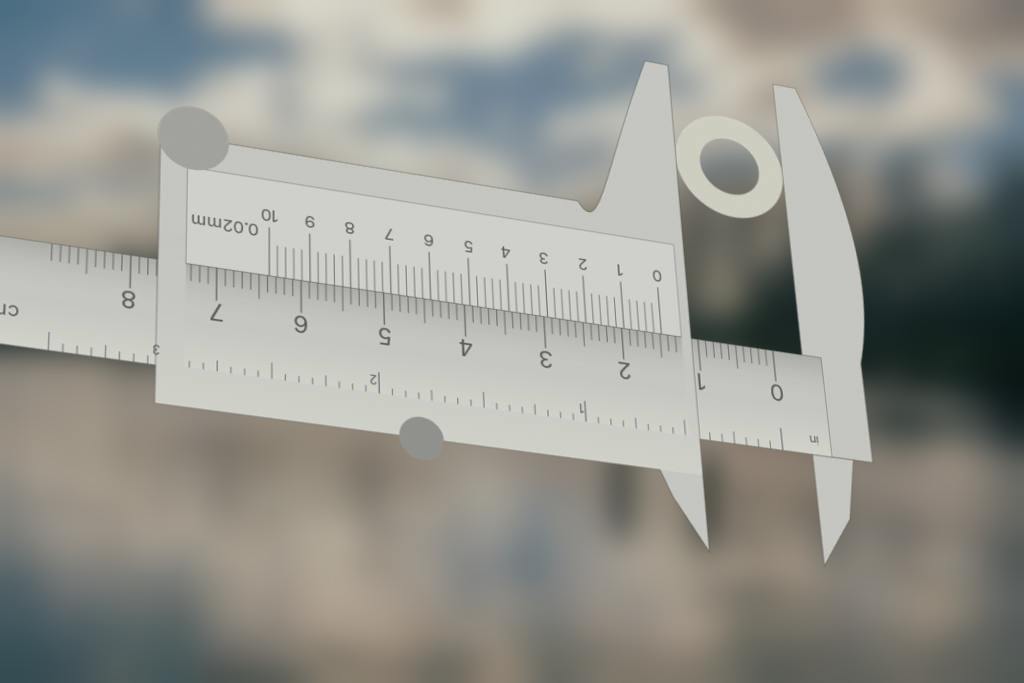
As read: 14.8,mm
